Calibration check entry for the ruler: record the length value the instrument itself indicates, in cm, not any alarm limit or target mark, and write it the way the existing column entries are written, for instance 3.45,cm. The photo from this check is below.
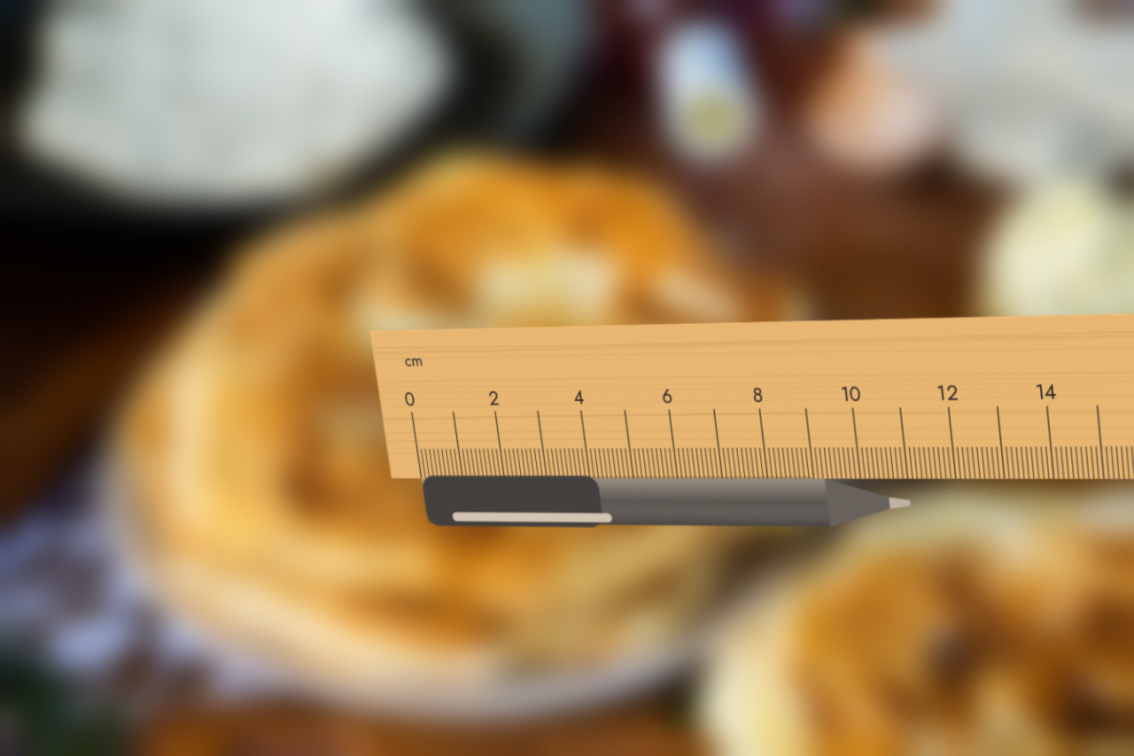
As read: 11,cm
